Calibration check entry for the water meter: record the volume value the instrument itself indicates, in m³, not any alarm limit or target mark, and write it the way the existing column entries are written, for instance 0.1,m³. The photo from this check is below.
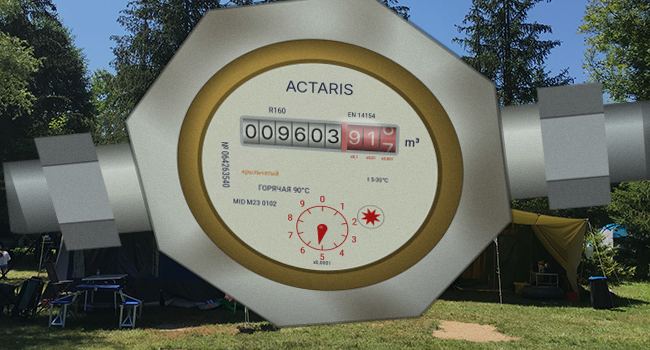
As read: 9603.9165,m³
